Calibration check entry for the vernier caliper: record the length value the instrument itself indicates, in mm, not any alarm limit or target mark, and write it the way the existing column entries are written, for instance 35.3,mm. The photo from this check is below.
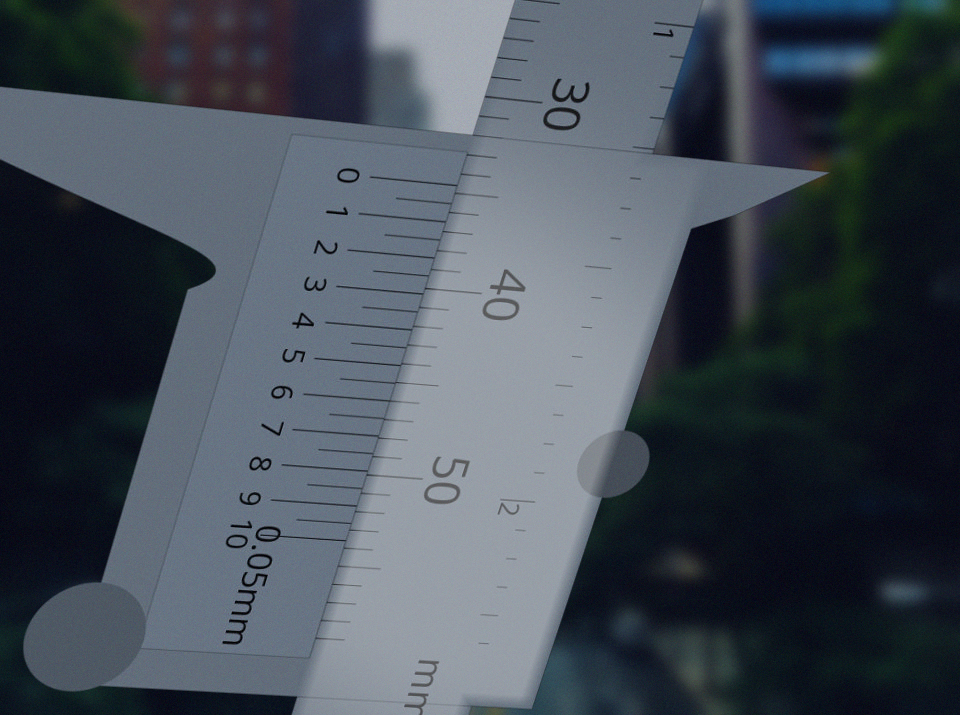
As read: 34.6,mm
